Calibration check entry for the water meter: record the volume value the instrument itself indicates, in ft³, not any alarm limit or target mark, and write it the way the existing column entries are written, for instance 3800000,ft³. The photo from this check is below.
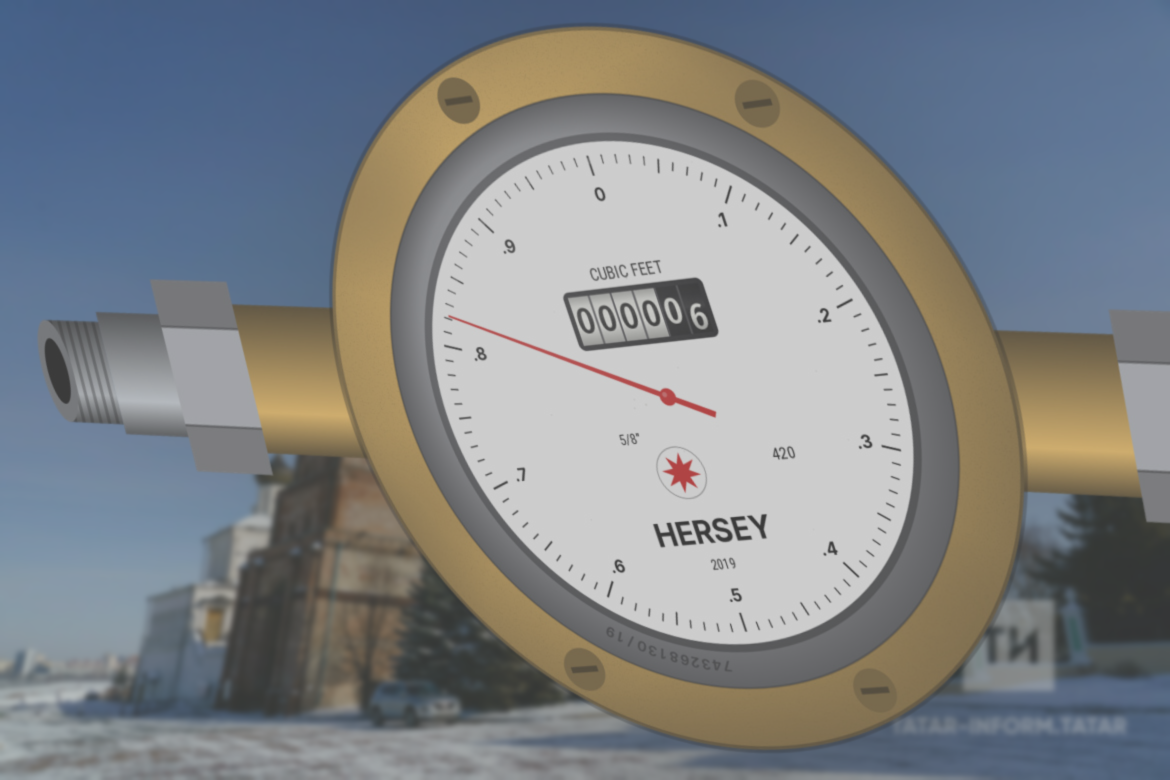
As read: 5.82,ft³
